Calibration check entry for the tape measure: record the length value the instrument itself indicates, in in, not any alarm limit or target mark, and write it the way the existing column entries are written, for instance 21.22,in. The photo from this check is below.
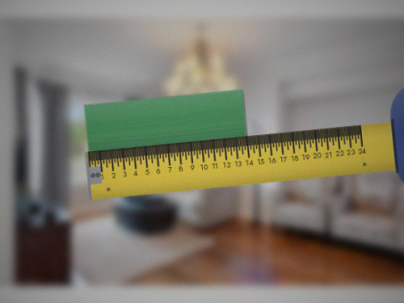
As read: 14,in
